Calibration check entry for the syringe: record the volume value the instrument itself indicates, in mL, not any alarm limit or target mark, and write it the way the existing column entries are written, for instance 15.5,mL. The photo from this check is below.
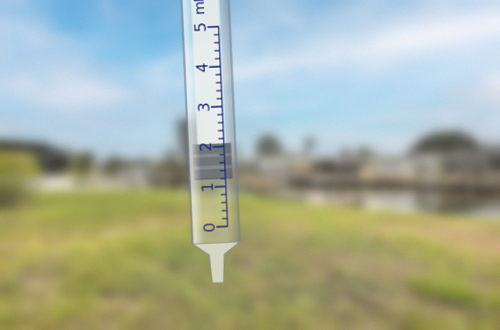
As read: 1.2,mL
